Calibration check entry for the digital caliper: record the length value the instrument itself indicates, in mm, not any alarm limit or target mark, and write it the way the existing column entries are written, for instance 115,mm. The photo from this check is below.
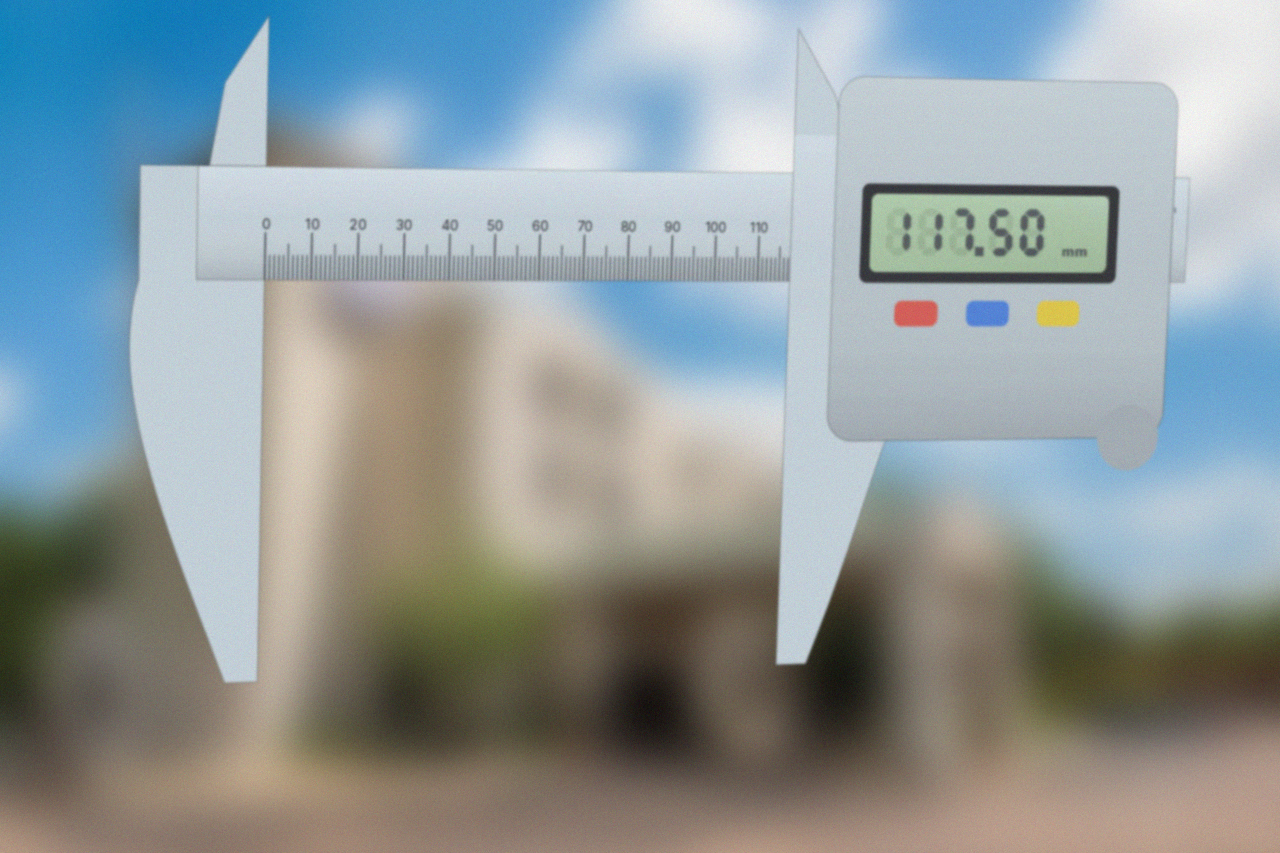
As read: 117.50,mm
